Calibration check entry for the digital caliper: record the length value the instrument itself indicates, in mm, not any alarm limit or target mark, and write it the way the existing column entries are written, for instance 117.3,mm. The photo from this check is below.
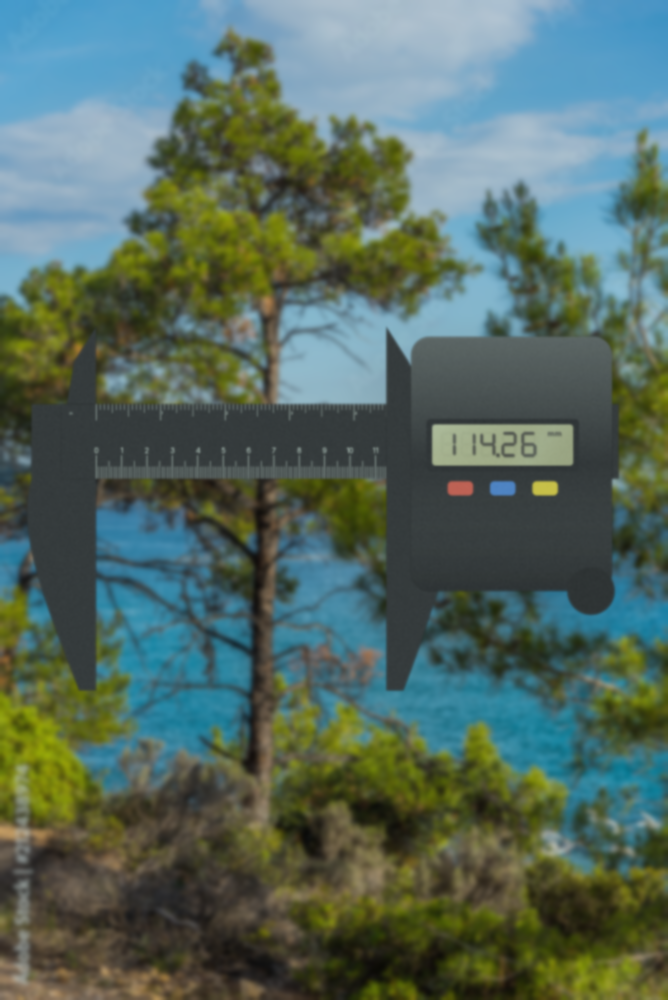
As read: 114.26,mm
